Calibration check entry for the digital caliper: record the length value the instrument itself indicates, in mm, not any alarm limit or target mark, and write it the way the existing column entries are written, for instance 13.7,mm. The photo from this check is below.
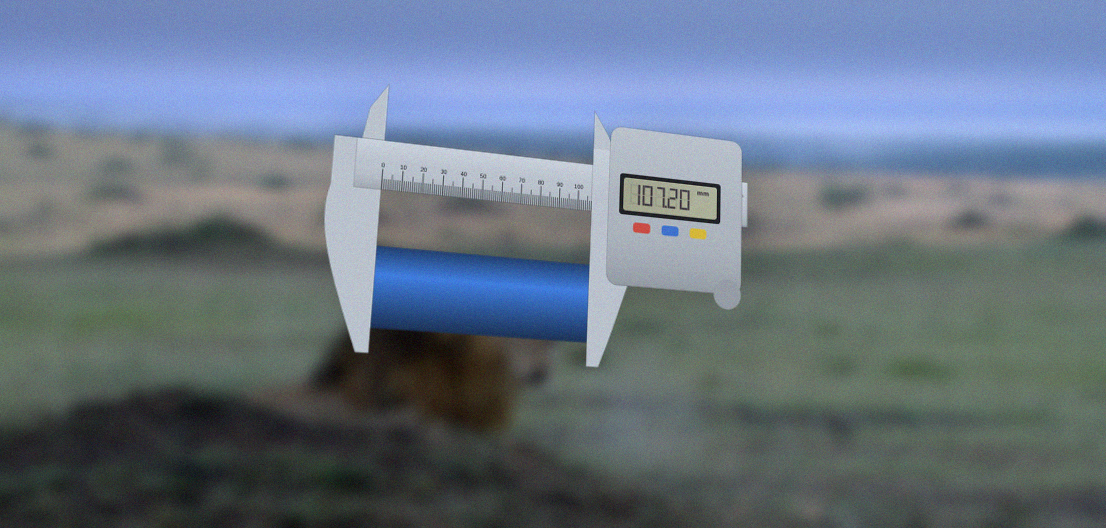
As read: 107.20,mm
